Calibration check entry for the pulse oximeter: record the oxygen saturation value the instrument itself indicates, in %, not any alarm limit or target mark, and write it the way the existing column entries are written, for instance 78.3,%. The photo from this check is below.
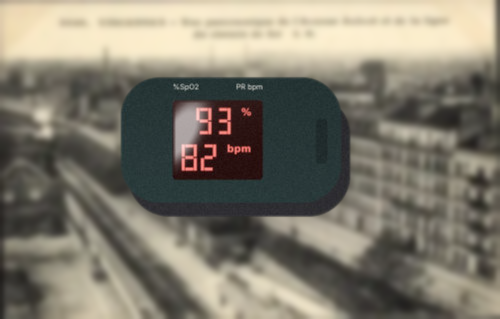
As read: 93,%
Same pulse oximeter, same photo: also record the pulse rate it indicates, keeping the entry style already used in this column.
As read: 82,bpm
